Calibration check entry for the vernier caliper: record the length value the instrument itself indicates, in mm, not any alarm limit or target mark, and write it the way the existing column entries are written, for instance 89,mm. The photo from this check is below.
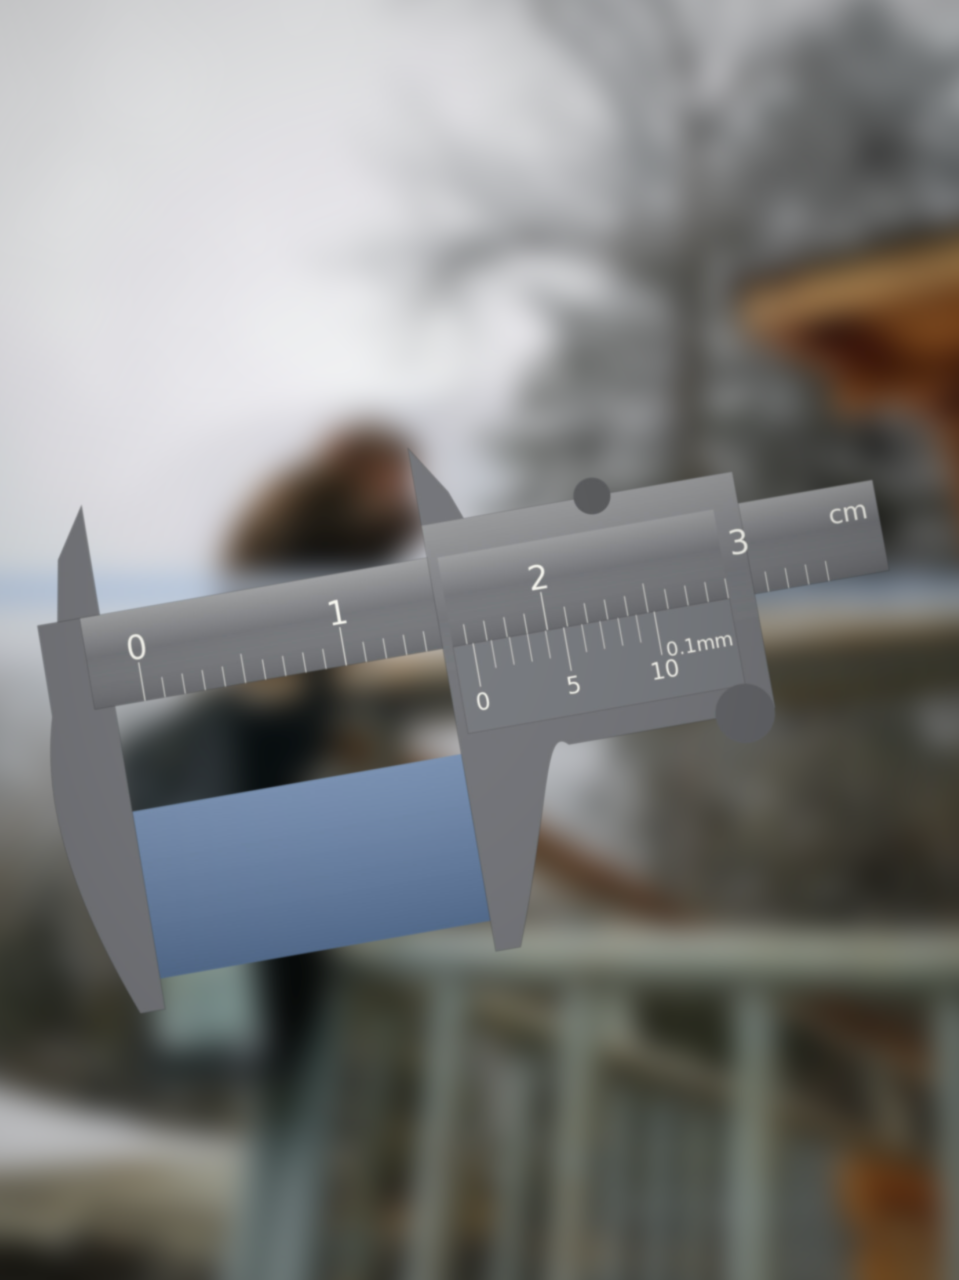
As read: 16.3,mm
